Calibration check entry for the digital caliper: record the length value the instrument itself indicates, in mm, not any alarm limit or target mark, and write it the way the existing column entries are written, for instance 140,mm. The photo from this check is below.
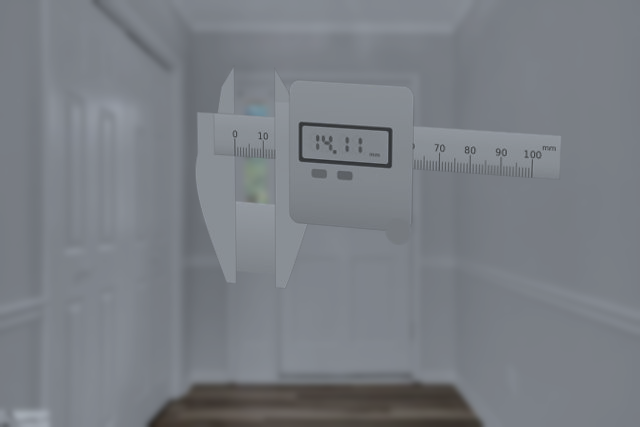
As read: 14.11,mm
